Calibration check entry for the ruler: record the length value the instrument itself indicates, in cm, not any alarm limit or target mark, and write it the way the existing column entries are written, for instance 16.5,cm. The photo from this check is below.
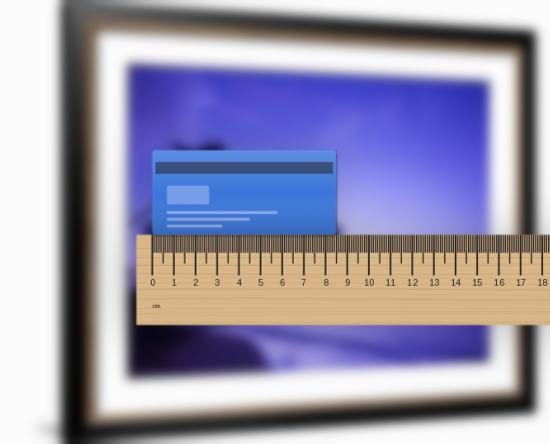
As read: 8.5,cm
